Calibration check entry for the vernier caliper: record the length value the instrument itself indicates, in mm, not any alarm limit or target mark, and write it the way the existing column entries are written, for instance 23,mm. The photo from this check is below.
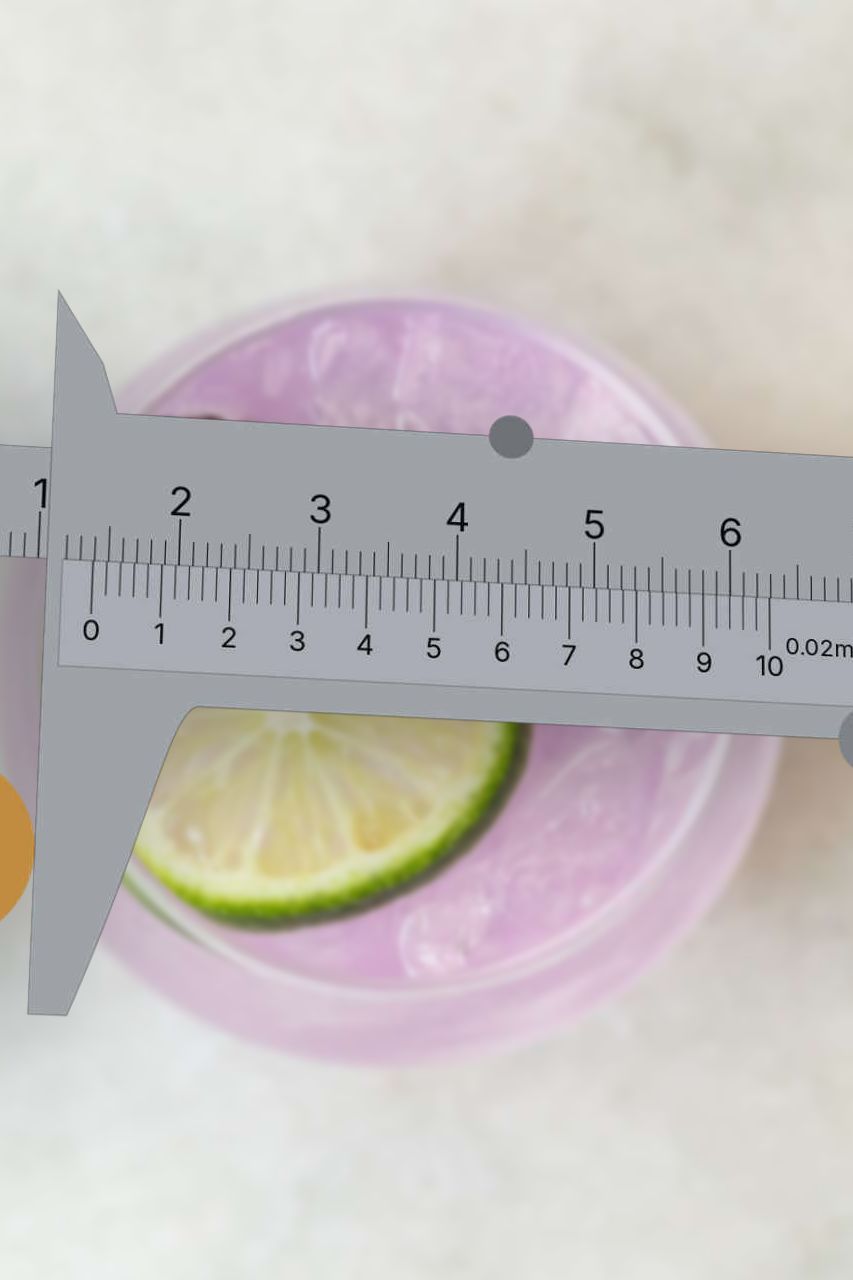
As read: 13.9,mm
